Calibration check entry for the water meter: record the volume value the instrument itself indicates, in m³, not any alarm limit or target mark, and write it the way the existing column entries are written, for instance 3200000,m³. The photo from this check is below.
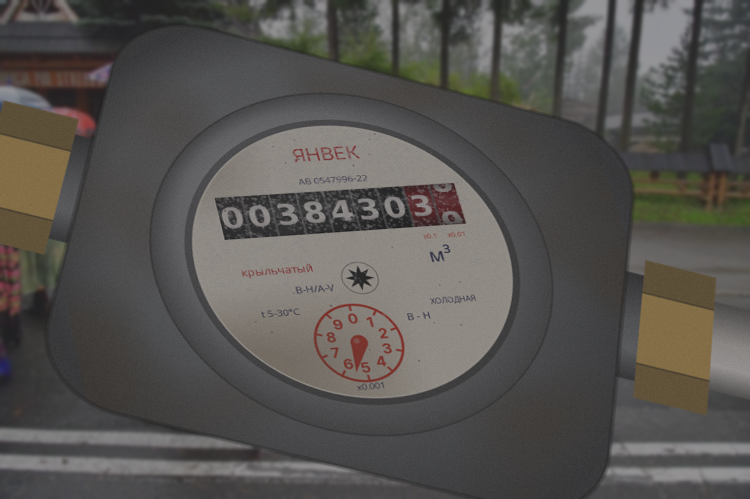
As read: 38430.385,m³
